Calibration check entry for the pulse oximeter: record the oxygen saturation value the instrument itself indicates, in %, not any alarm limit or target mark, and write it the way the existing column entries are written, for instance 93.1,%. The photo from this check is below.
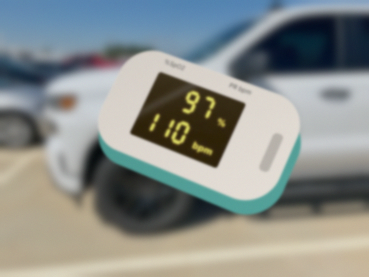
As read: 97,%
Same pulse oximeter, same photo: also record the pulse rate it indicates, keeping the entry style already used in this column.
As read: 110,bpm
